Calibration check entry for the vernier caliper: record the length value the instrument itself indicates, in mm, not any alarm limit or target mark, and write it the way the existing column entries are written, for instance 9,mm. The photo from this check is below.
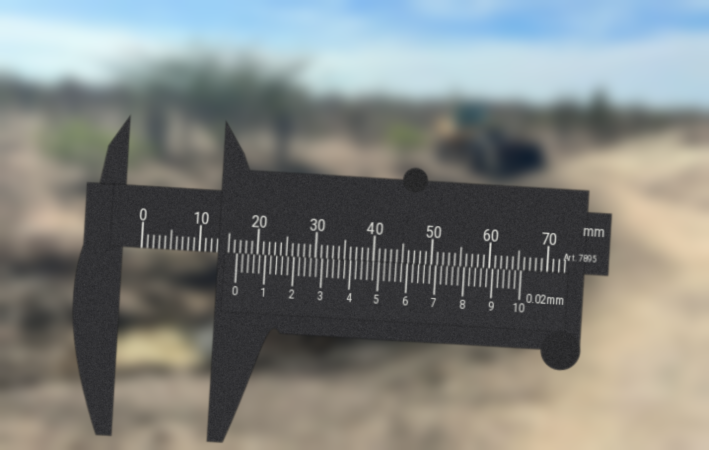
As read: 16.5,mm
